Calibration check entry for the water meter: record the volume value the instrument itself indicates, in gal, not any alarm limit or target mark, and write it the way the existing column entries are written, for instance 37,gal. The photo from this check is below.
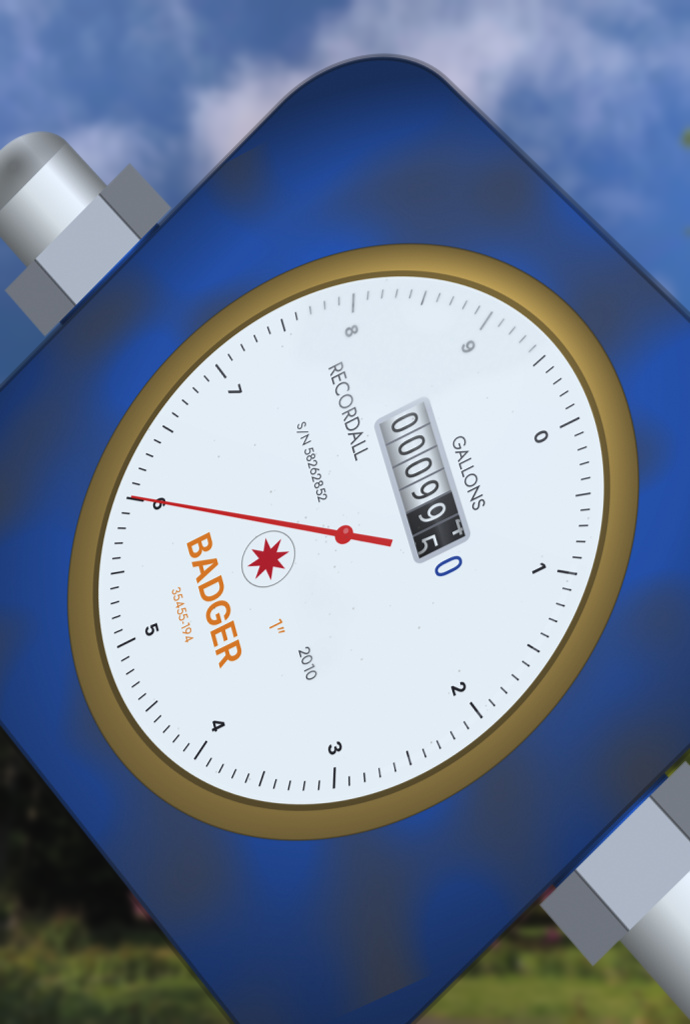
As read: 9946.0,gal
